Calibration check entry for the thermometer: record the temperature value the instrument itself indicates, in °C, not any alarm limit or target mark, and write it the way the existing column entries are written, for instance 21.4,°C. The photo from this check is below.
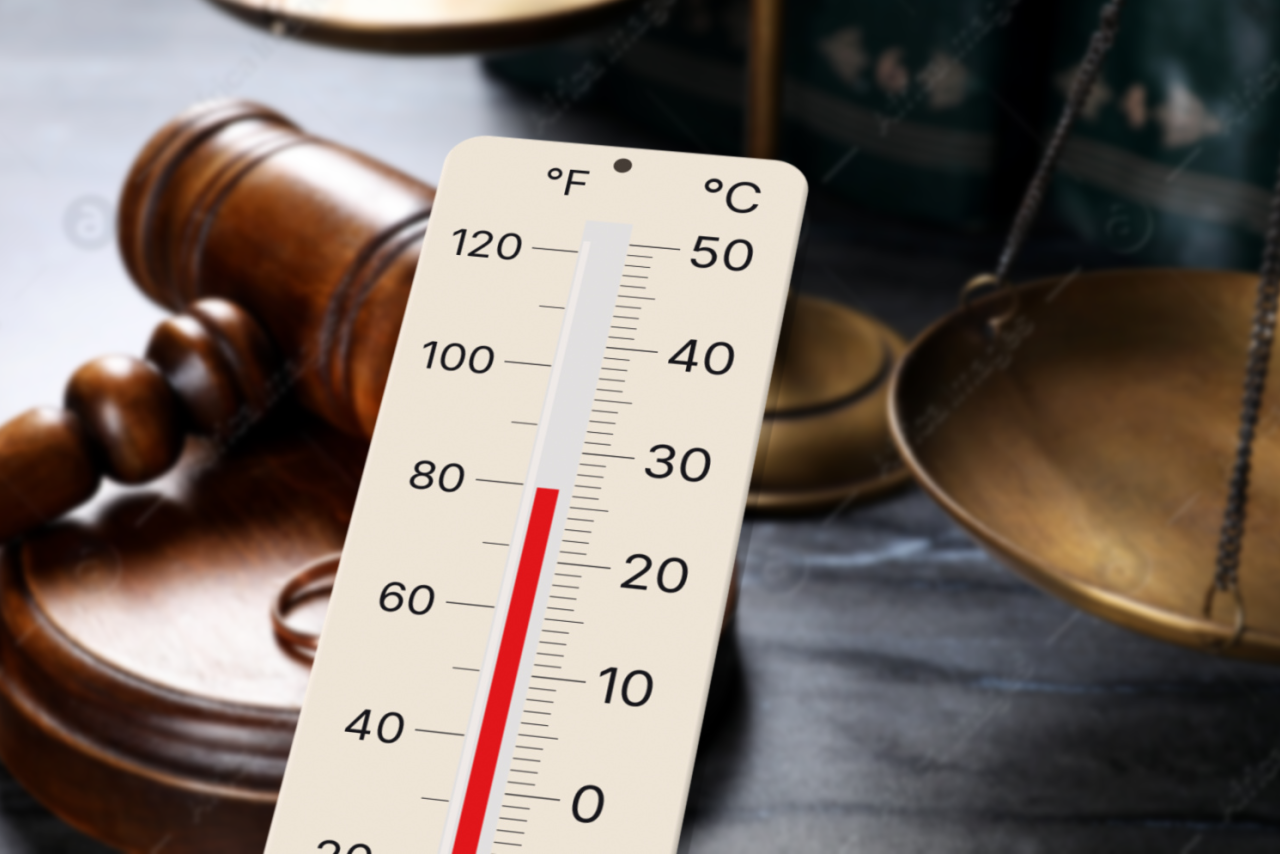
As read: 26.5,°C
